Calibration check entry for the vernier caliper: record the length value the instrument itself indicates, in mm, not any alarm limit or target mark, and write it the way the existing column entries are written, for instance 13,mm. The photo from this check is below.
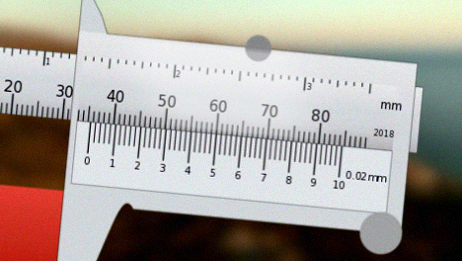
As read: 35.5,mm
